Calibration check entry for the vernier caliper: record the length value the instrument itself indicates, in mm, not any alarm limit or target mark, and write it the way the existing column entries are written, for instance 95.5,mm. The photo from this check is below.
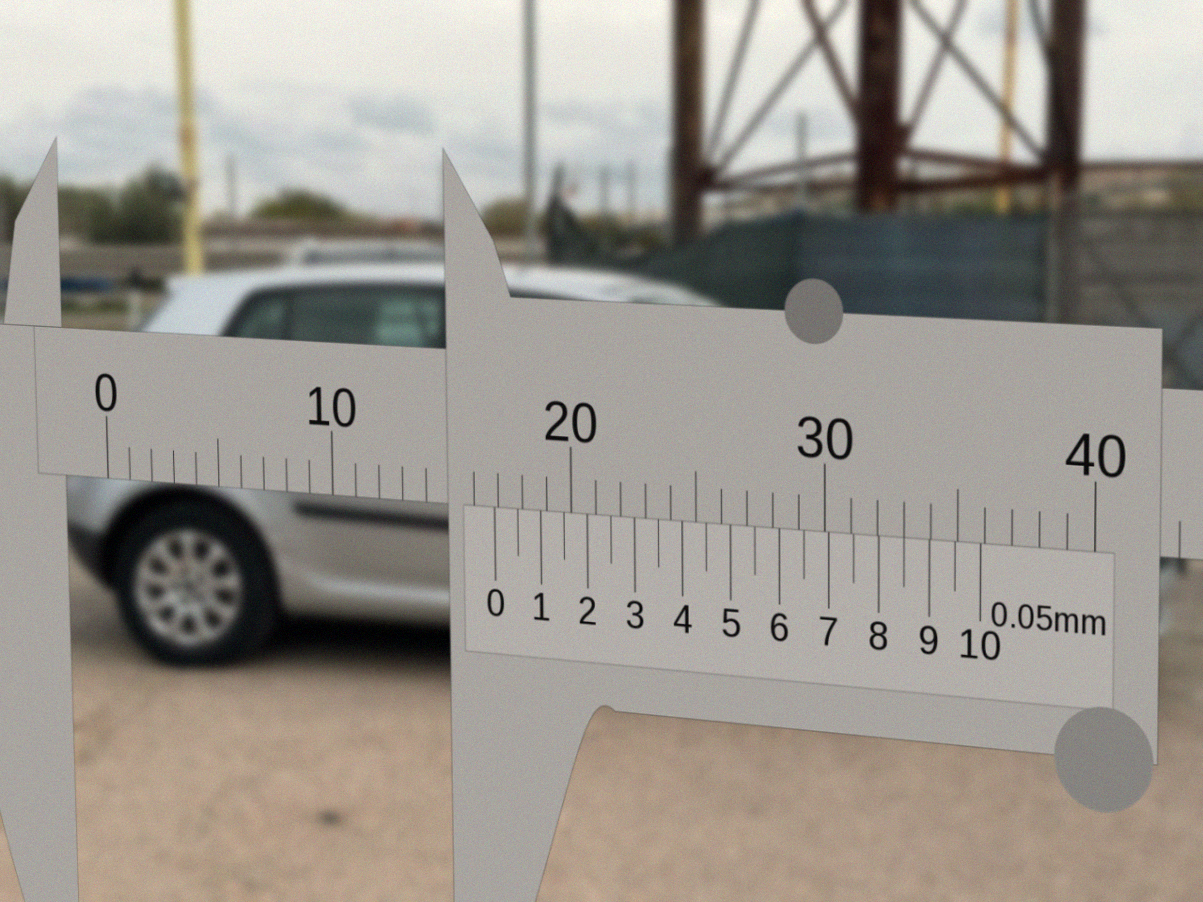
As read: 16.85,mm
